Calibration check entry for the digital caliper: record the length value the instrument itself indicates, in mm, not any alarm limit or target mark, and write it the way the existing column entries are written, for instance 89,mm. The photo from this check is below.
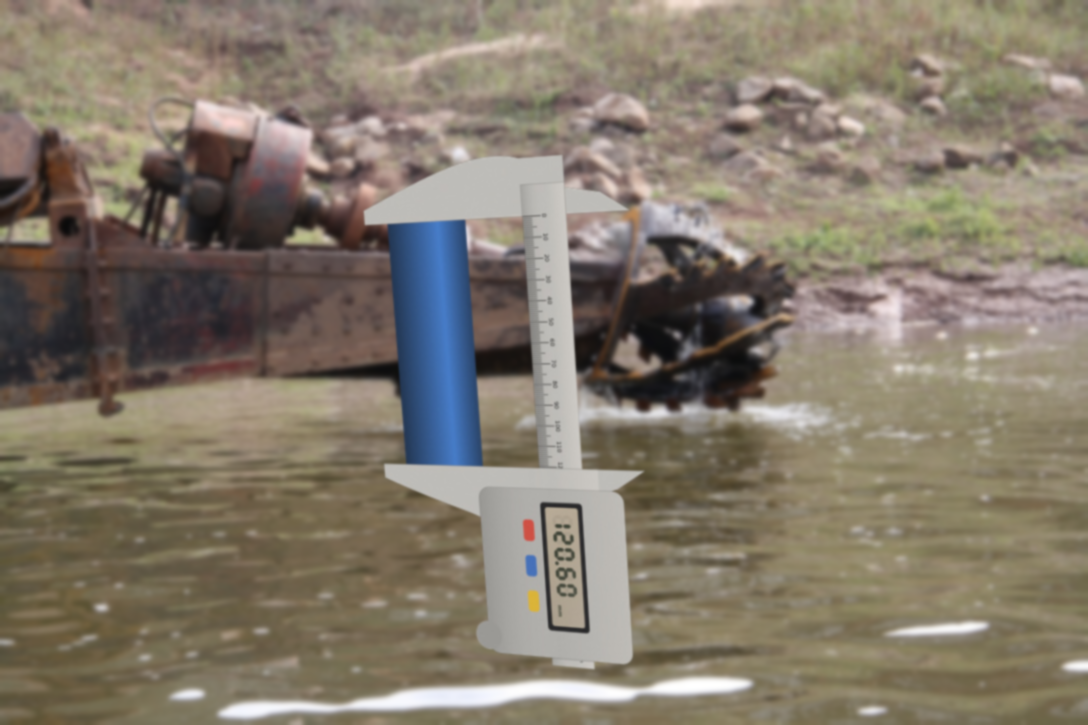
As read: 120.60,mm
